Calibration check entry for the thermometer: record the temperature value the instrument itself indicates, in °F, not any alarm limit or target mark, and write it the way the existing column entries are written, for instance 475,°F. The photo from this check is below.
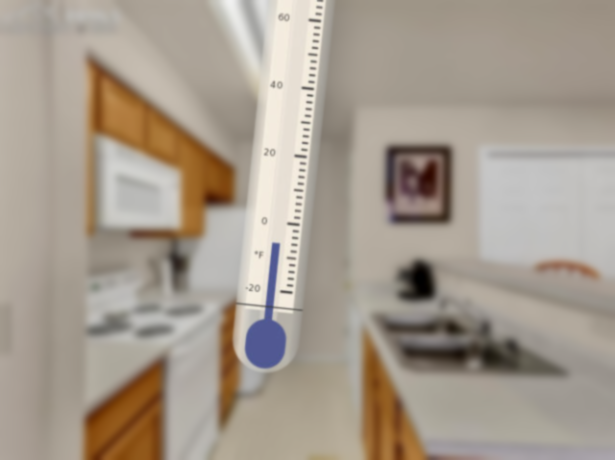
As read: -6,°F
